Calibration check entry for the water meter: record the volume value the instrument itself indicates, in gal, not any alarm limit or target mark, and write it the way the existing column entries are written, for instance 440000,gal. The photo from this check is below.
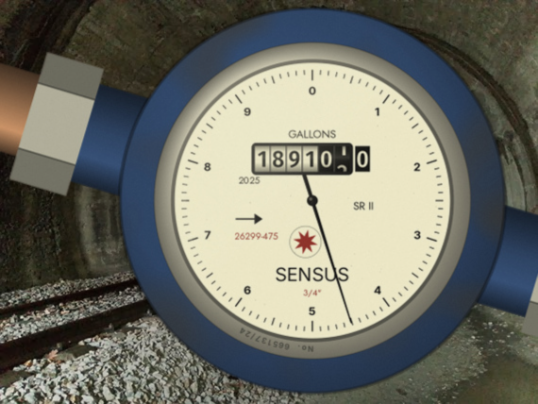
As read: 1891014.5,gal
